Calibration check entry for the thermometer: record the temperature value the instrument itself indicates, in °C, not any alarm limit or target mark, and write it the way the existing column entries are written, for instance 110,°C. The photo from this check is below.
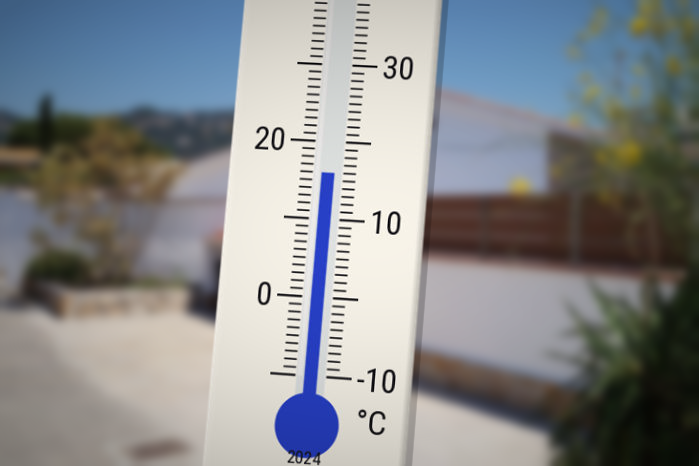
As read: 16,°C
